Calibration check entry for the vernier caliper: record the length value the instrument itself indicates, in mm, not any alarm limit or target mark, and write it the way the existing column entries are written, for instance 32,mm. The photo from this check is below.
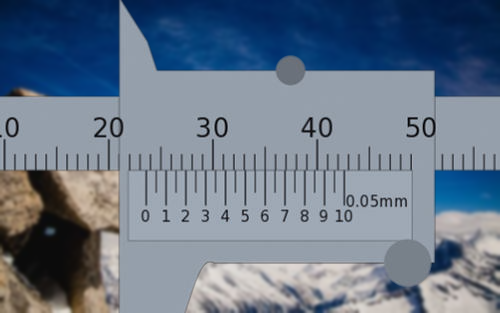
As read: 23.6,mm
